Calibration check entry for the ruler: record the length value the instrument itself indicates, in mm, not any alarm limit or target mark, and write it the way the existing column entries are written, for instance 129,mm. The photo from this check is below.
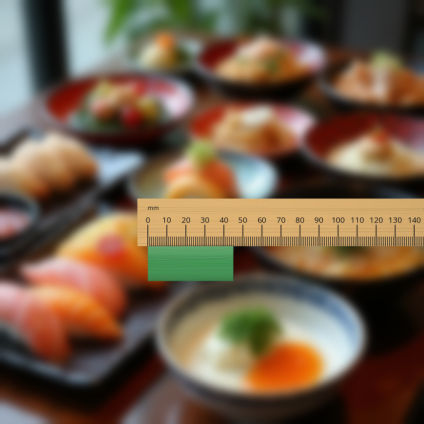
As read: 45,mm
